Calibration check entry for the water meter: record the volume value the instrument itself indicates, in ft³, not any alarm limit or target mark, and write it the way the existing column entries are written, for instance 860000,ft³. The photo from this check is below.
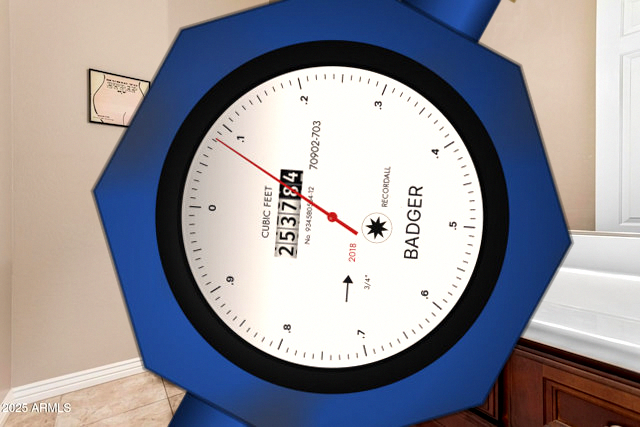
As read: 253784.08,ft³
